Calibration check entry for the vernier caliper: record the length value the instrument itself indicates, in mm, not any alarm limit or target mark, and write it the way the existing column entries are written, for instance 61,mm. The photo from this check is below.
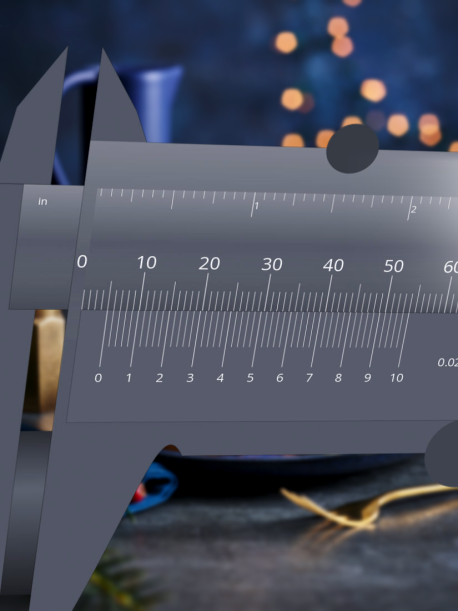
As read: 5.0,mm
